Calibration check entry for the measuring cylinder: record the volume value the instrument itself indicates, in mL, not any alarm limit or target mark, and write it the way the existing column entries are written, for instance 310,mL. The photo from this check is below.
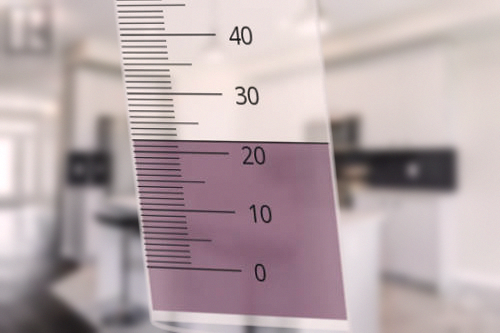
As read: 22,mL
